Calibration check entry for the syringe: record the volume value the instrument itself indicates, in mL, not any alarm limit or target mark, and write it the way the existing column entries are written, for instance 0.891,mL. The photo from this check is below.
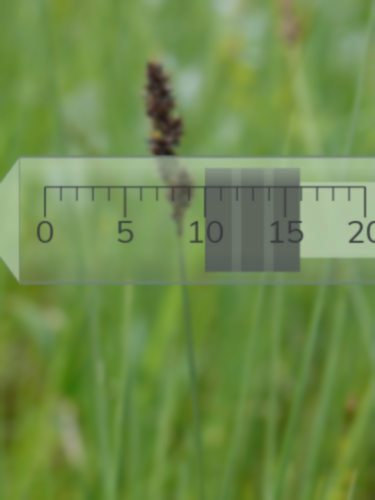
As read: 10,mL
